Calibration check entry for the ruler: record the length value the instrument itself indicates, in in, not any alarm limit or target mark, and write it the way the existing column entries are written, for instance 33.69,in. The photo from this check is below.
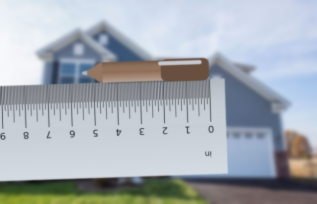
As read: 5.5,in
